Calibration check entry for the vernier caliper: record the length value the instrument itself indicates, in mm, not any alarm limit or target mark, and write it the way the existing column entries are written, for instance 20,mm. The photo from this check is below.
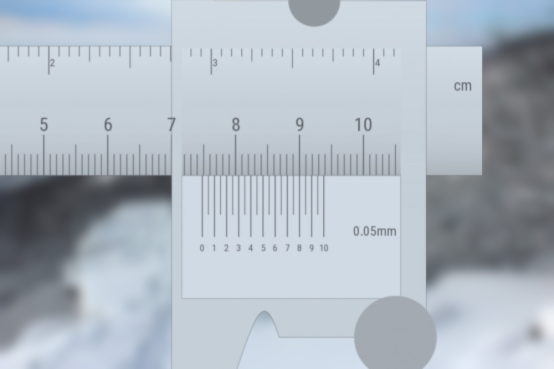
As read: 74.8,mm
